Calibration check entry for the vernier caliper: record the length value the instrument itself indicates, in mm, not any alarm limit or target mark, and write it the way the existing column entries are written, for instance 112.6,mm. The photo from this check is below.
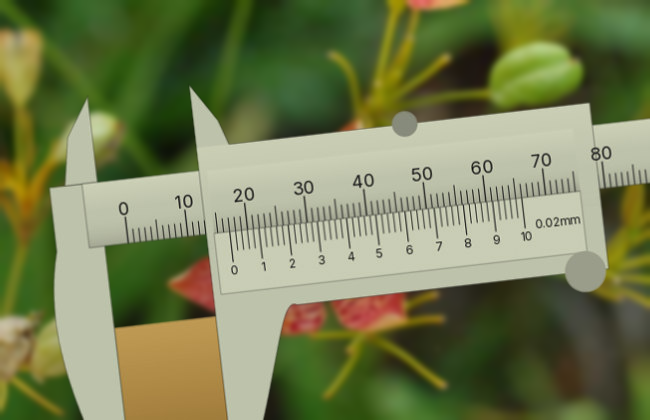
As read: 17.0,mm
